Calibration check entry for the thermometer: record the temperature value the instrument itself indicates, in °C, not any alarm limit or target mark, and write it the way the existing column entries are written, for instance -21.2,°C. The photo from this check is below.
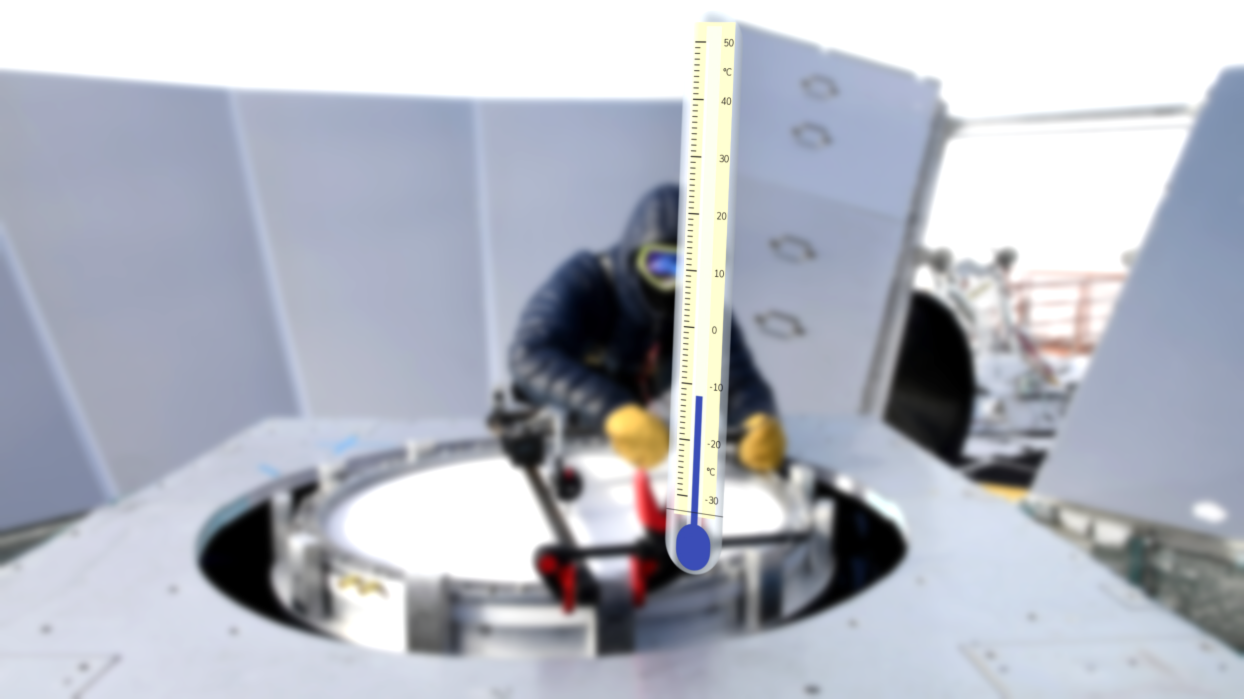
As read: -12,°C
